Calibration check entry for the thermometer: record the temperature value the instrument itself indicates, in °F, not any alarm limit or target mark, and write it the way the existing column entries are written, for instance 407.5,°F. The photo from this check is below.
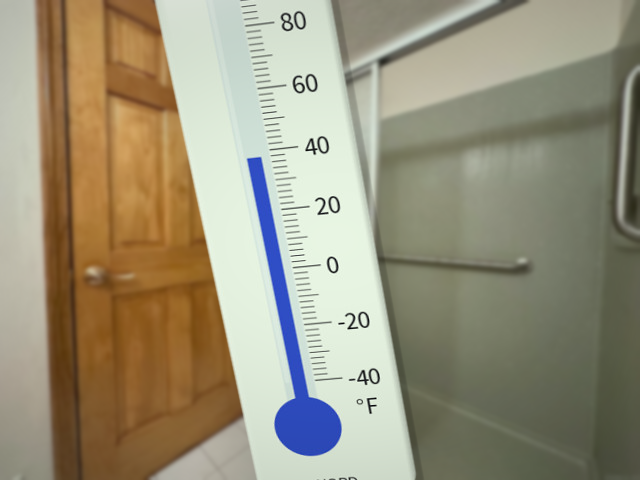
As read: 38,°F
